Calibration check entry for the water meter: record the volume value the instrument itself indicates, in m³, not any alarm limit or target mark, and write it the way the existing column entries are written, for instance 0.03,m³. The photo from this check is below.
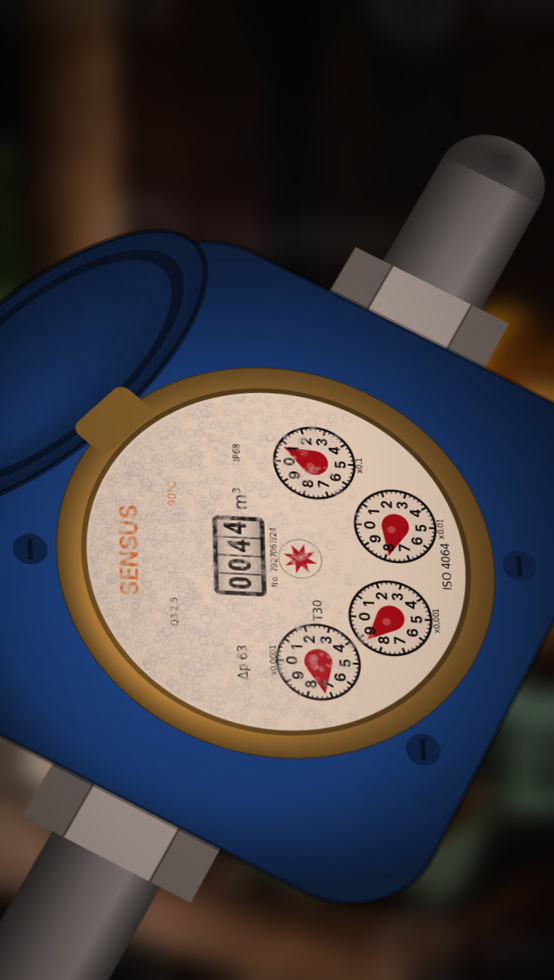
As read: 44.0787,m³
